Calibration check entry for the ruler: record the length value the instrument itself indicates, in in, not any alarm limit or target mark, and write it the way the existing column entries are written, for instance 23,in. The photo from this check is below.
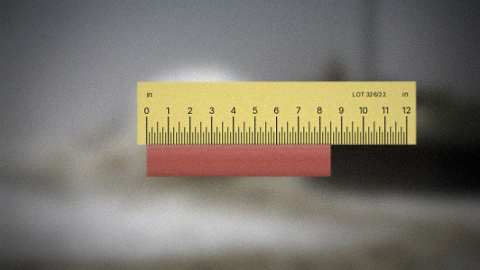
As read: 8.5,in
